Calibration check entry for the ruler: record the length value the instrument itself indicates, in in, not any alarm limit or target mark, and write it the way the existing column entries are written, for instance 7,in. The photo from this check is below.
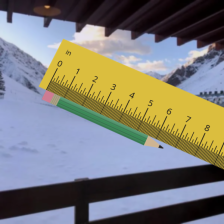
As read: 6.5,in
